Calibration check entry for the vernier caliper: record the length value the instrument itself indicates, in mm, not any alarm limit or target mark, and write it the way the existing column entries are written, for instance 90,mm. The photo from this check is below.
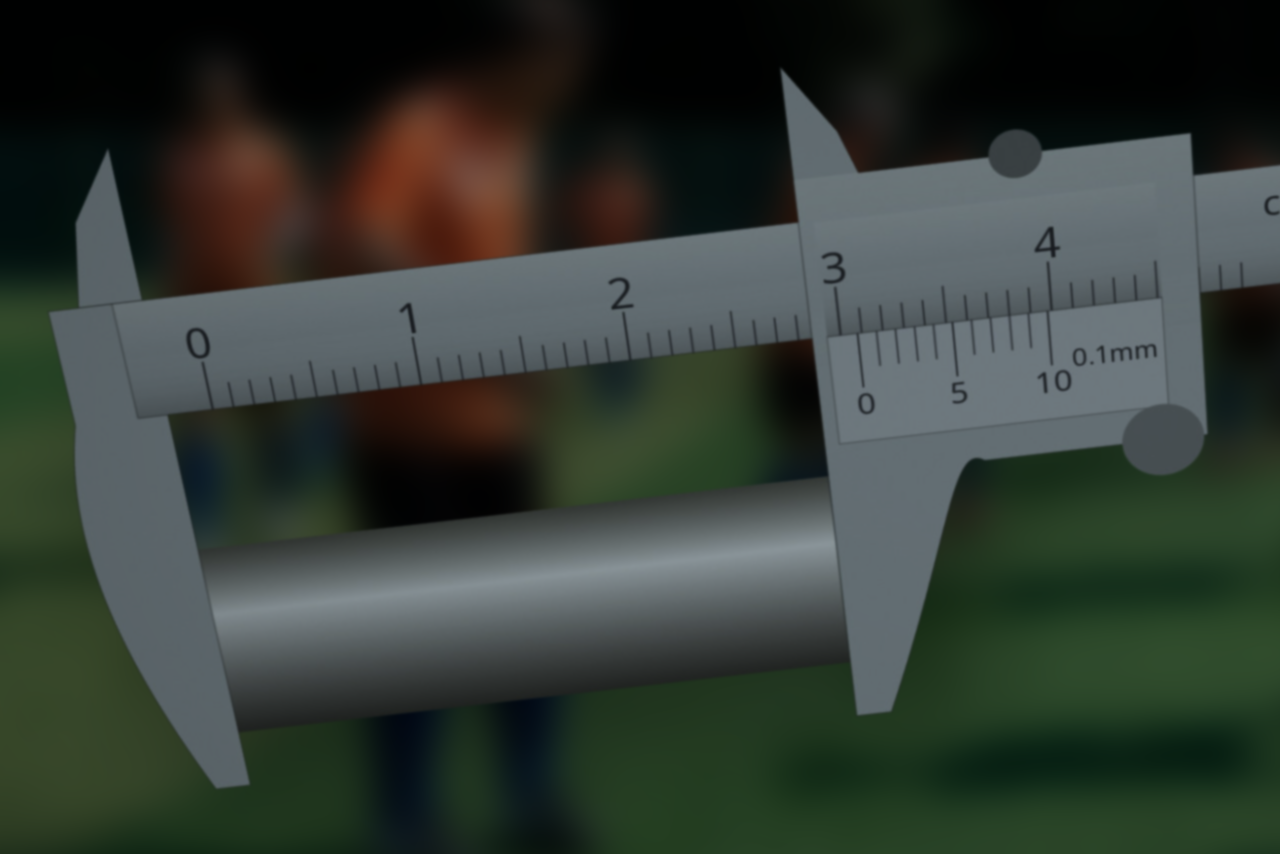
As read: 30.8,mm
